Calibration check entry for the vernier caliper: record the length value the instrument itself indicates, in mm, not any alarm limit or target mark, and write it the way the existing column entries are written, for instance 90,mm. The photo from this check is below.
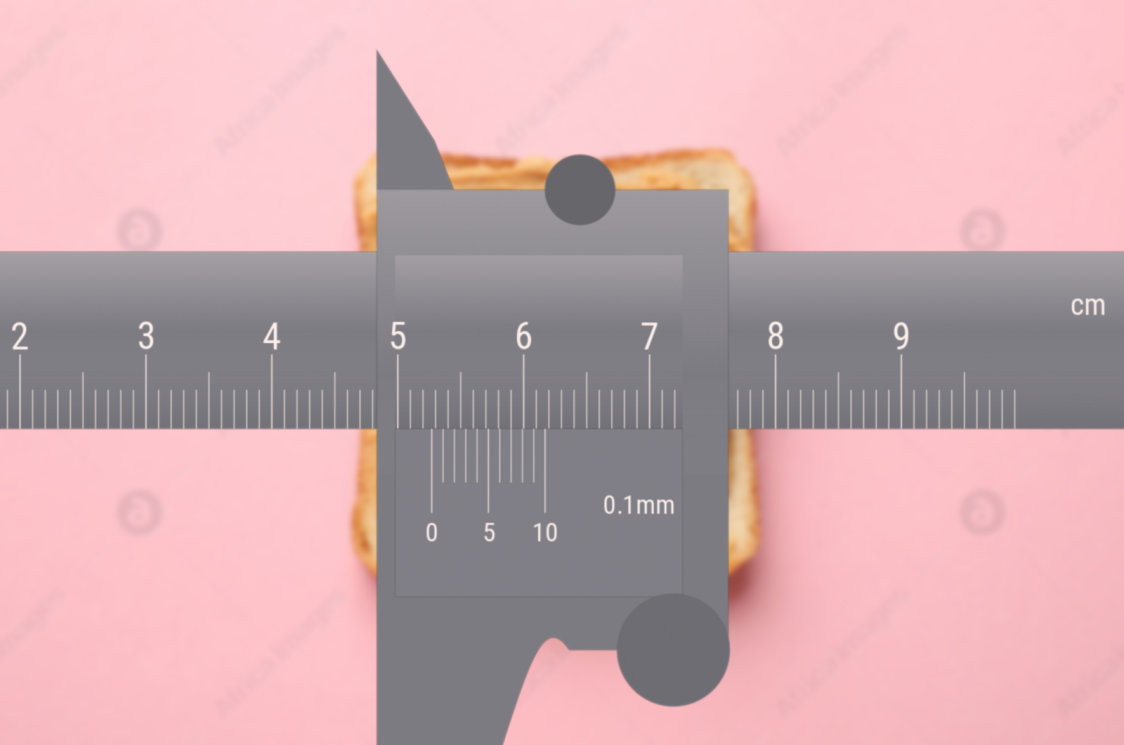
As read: 52.7,mm
